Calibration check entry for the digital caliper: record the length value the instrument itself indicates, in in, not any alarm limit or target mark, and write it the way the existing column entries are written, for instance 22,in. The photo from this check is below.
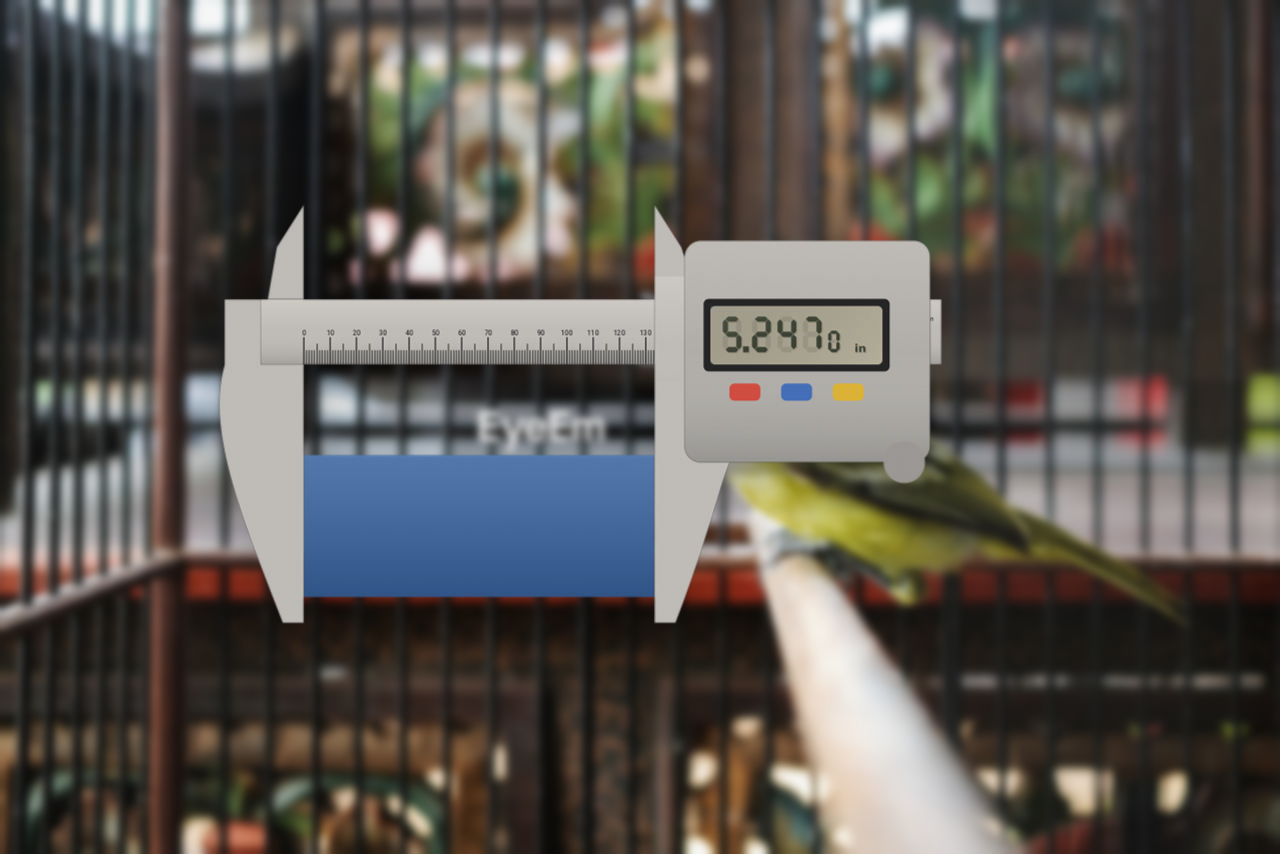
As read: 5.2470,in
